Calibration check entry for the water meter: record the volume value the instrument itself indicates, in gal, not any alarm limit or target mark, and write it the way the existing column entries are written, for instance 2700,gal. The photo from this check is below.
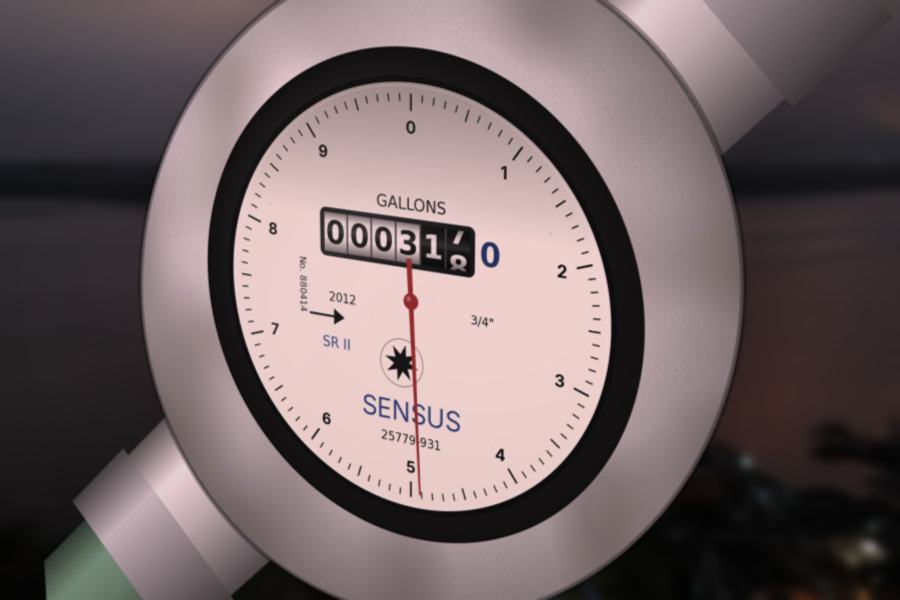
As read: 3174.9,gal
